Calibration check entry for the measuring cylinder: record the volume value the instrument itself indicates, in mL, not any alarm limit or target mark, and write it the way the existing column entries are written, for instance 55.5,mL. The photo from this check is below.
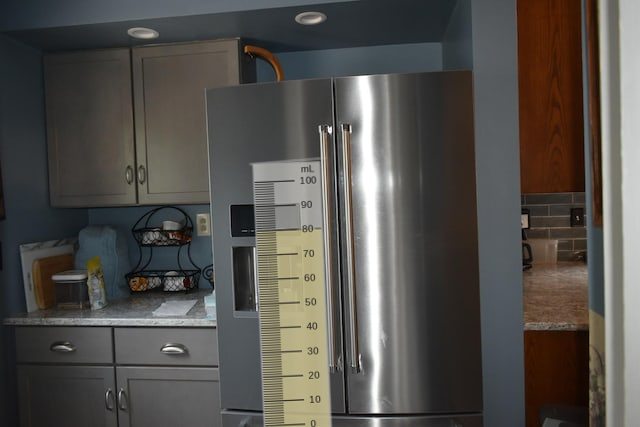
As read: 80,mL
